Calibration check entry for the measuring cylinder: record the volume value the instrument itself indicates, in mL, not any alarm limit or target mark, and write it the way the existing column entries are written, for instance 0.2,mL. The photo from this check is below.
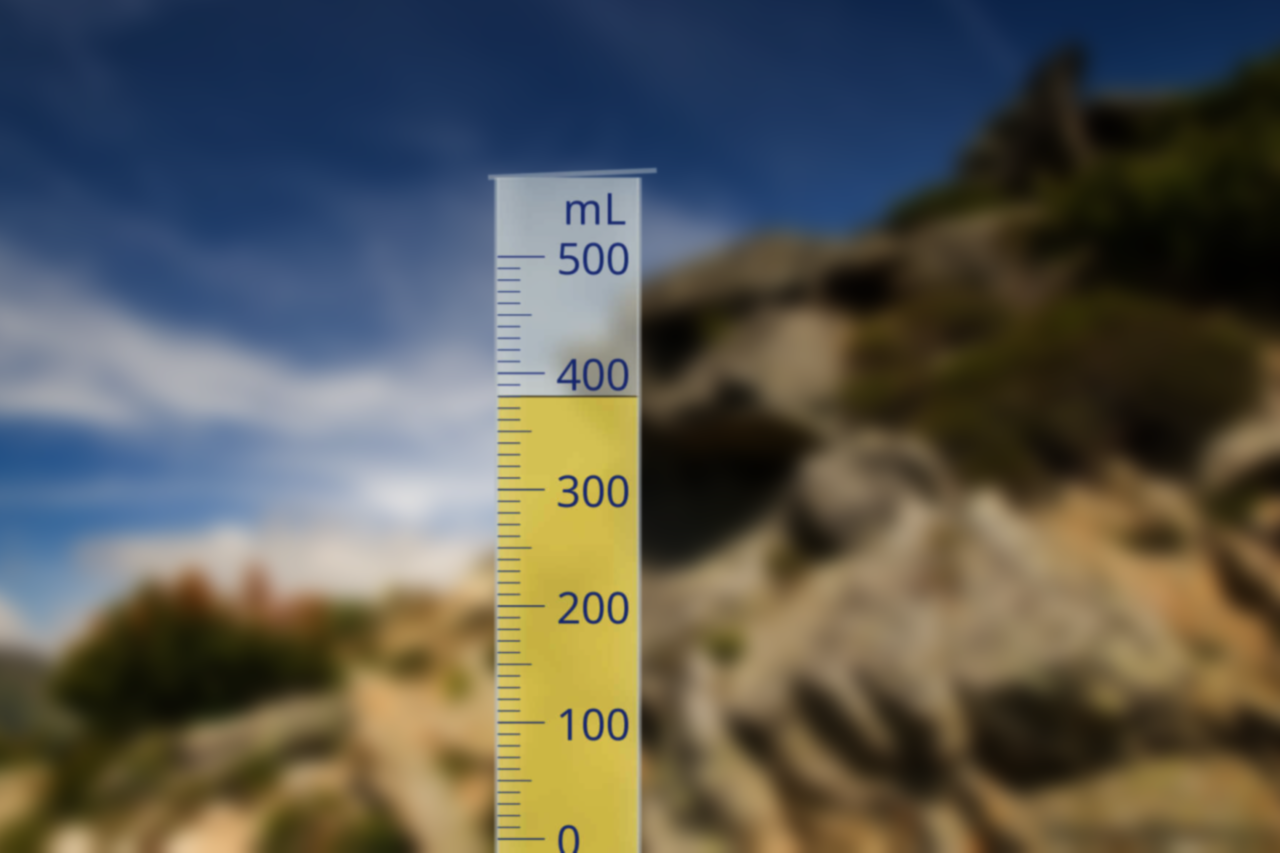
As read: 380,mL
